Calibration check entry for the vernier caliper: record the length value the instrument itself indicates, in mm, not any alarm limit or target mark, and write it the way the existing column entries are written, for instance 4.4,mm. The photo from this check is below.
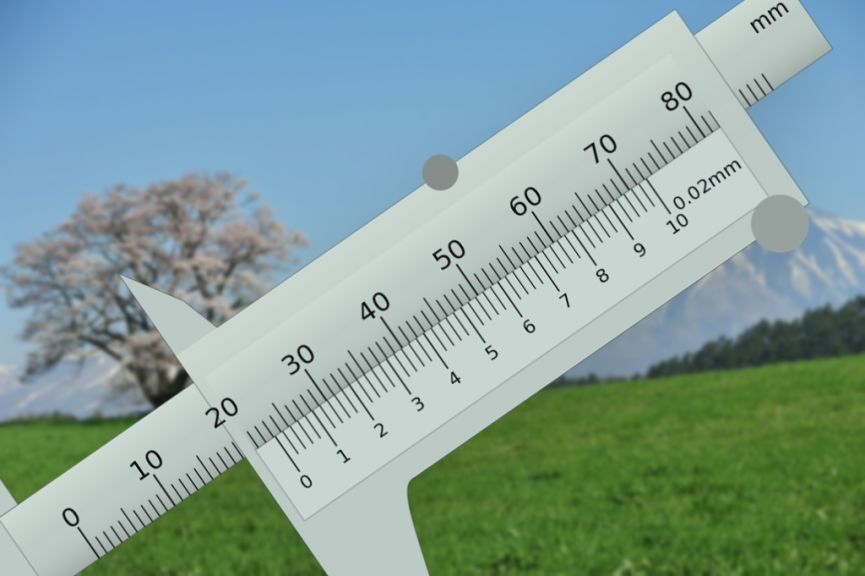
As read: 23.2,mm
